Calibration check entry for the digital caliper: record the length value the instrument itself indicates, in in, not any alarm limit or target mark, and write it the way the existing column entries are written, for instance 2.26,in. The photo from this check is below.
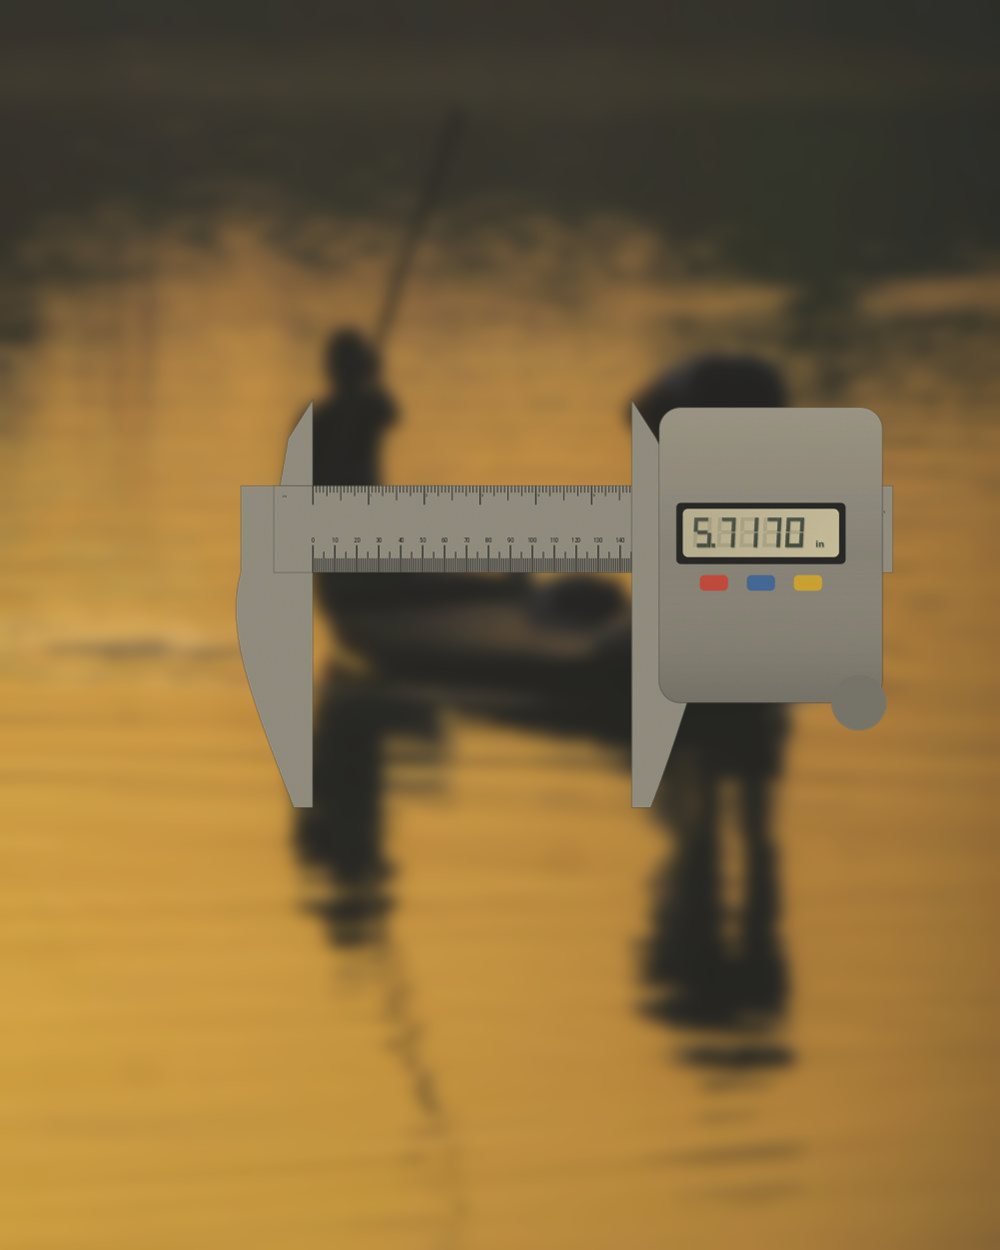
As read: 5.7170,in
